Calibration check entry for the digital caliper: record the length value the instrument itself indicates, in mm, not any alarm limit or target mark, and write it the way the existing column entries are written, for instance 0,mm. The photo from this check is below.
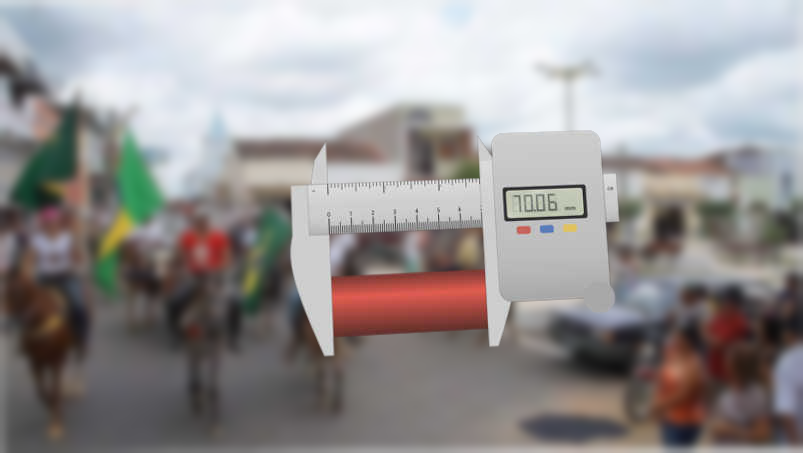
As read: 70.06,mm
